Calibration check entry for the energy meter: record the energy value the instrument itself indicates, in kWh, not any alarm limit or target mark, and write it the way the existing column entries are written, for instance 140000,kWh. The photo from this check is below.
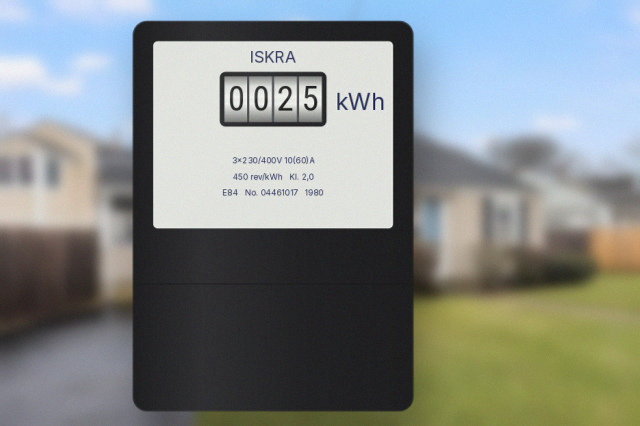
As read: 25,kWh
